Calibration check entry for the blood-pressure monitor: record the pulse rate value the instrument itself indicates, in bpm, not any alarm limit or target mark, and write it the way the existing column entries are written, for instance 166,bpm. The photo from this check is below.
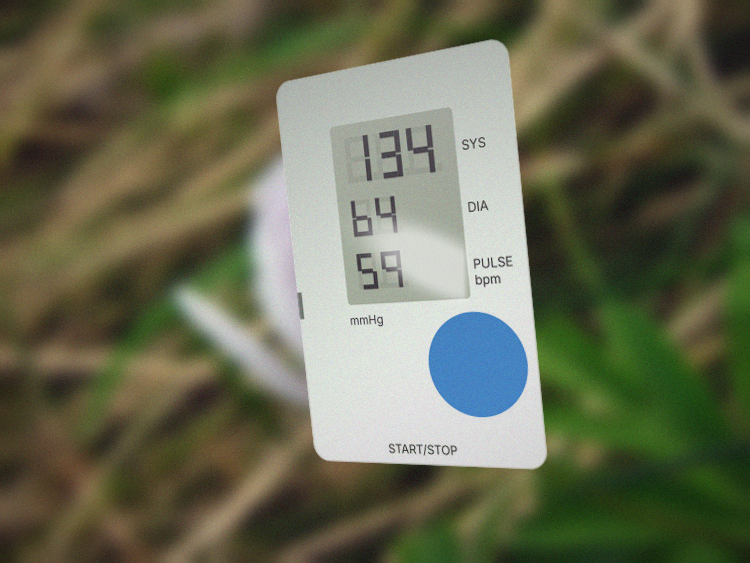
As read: 59,bpm
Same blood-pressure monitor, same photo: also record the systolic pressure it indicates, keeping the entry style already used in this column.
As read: 134,mmHg
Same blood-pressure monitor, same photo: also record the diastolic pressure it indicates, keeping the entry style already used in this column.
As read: 64,mmHg
